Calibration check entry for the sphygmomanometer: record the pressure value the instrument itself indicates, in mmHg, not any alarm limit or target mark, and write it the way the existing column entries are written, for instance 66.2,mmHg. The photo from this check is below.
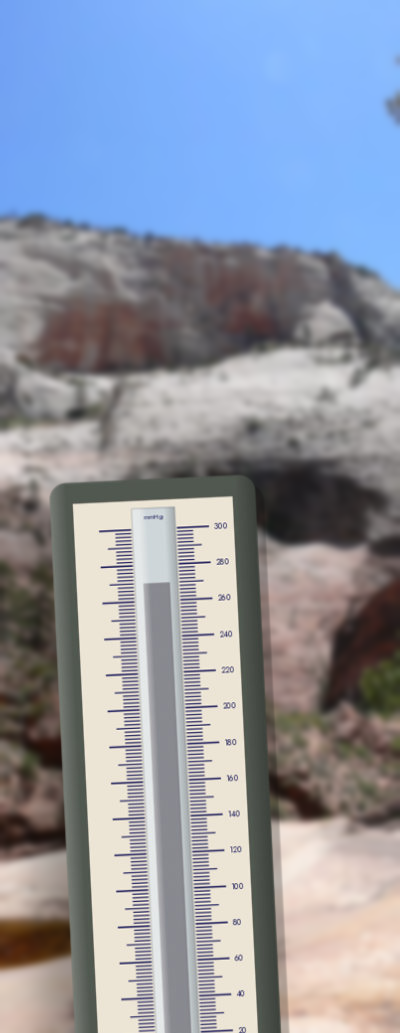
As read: 270,mmHg
